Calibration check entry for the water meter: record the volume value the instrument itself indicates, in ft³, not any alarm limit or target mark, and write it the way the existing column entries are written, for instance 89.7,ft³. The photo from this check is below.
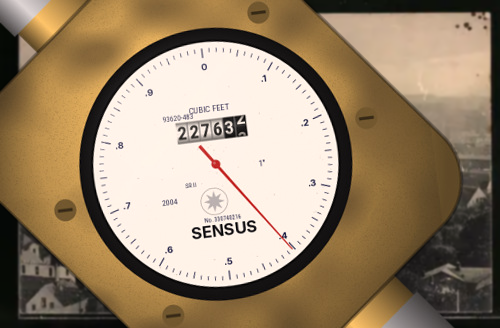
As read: 227632.40,ft³
